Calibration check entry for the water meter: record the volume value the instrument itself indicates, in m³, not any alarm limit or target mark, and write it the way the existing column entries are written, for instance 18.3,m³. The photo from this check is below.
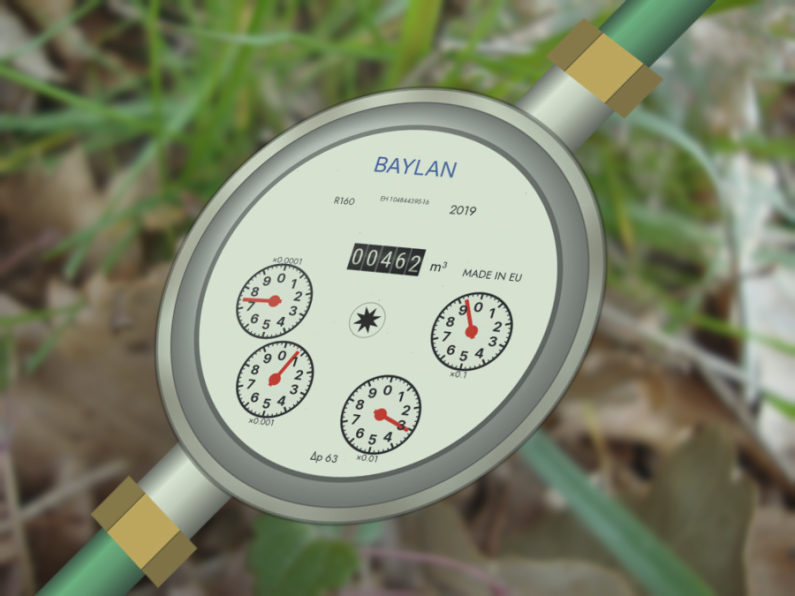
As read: 461.9307,m³
